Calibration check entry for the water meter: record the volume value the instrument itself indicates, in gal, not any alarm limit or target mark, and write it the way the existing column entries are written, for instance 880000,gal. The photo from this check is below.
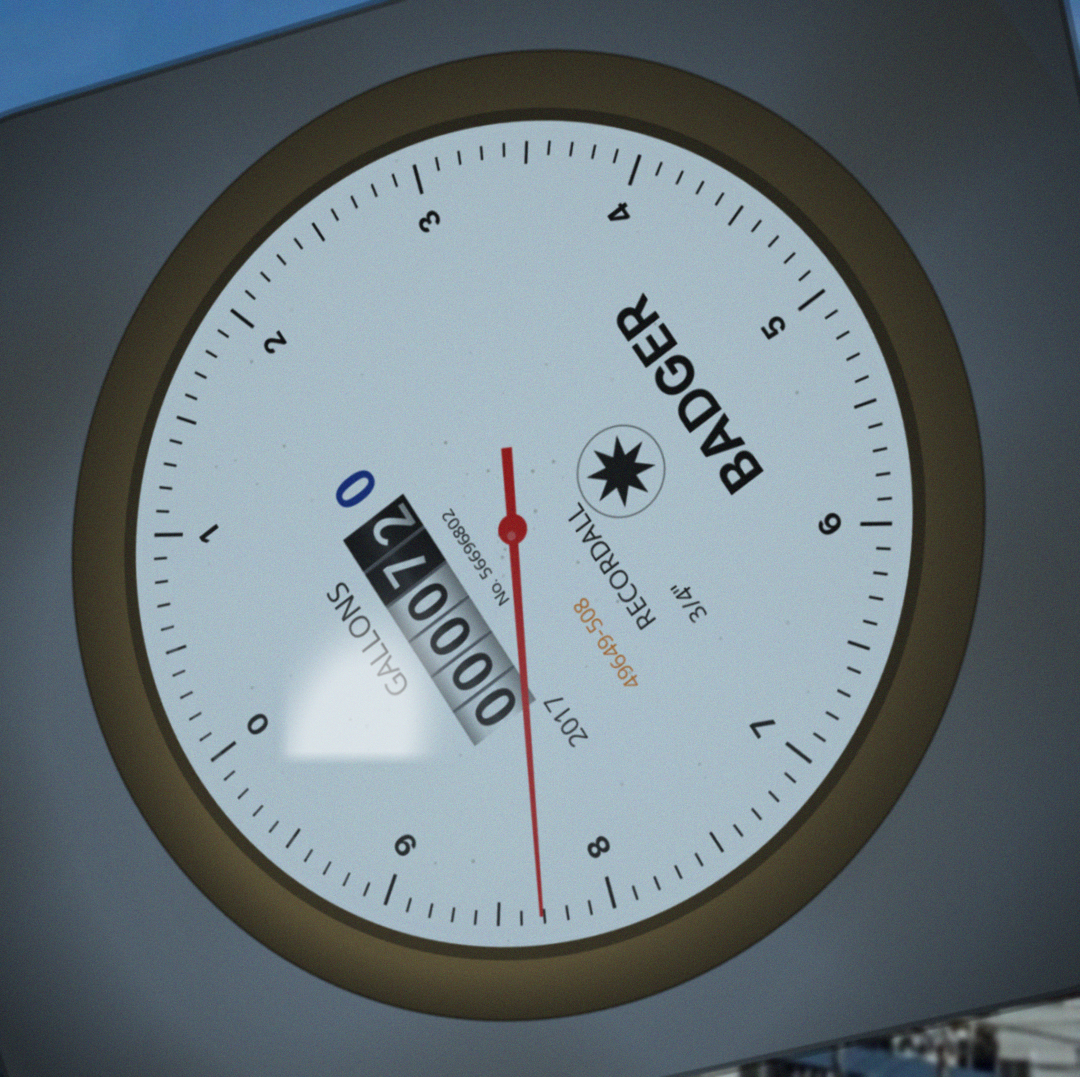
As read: 718.3,gal
